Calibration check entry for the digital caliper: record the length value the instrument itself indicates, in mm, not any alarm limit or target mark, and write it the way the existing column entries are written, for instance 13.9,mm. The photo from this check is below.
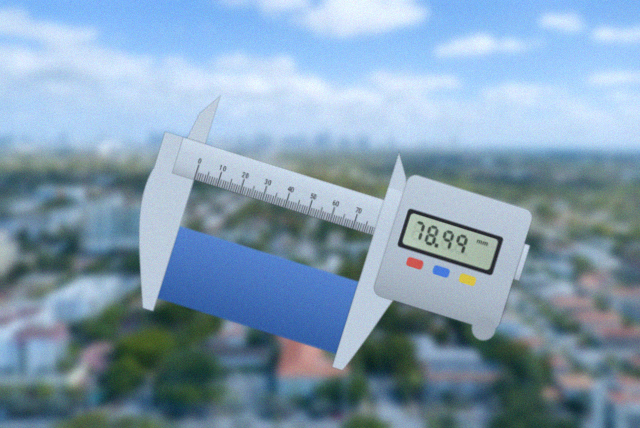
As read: 78.99,mm
